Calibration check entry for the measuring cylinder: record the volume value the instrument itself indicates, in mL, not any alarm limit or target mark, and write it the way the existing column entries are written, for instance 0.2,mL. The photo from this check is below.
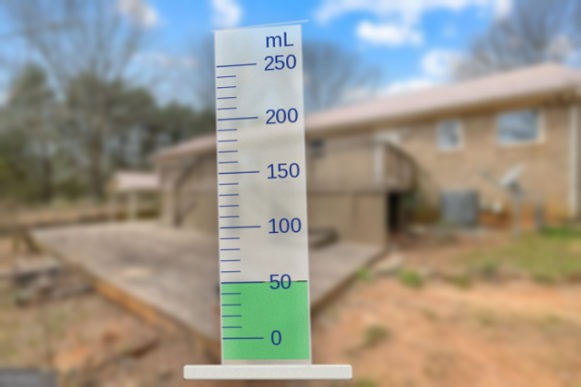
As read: 50,mL
